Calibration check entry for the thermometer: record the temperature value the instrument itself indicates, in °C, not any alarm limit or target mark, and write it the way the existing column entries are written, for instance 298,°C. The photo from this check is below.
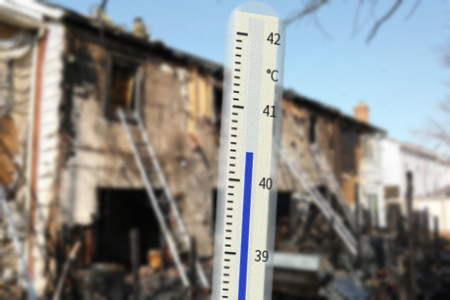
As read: 40.4,°C
